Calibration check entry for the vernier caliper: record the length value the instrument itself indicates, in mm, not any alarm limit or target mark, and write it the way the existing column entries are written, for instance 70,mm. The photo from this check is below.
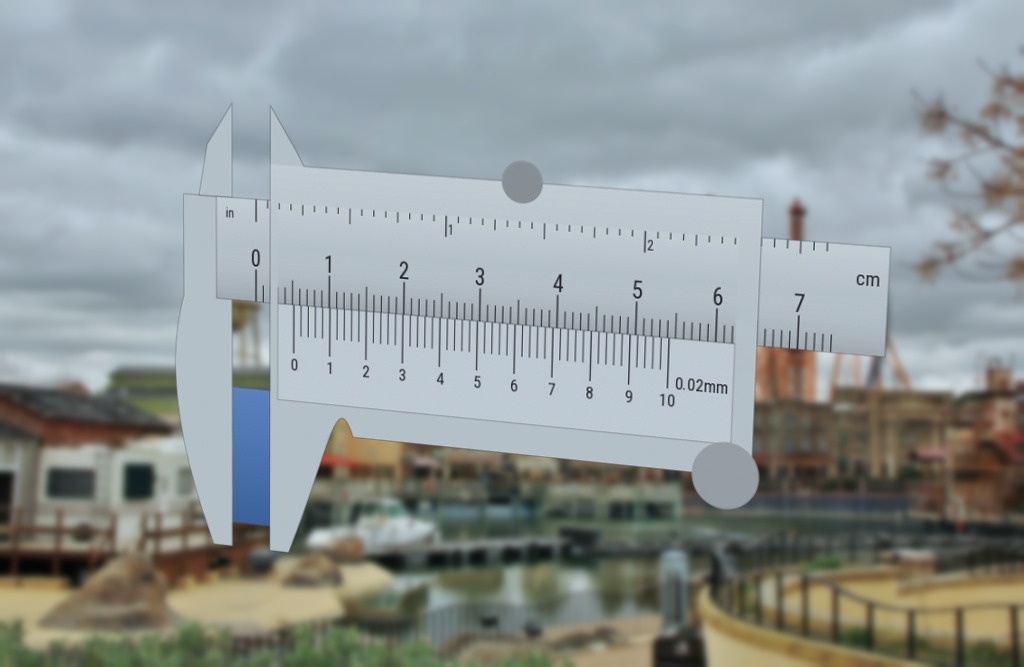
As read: 5.2,mm
